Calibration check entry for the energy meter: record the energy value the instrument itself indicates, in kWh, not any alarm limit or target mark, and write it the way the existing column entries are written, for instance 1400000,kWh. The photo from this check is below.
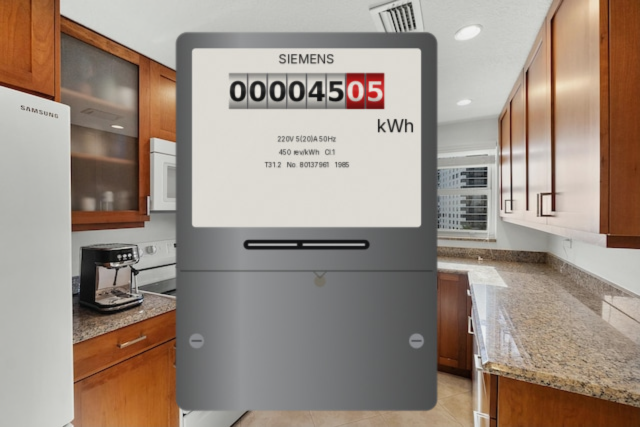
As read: 45.05,kWh
